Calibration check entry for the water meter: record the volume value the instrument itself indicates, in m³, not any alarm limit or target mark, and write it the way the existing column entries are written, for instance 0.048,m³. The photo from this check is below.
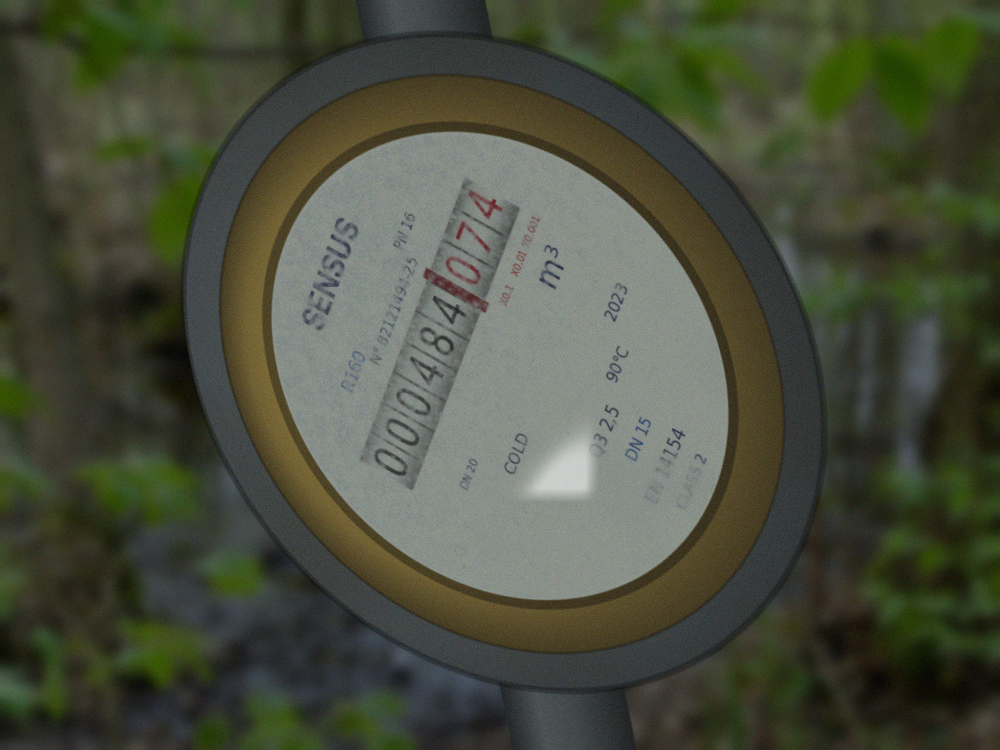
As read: 484.074,m³
